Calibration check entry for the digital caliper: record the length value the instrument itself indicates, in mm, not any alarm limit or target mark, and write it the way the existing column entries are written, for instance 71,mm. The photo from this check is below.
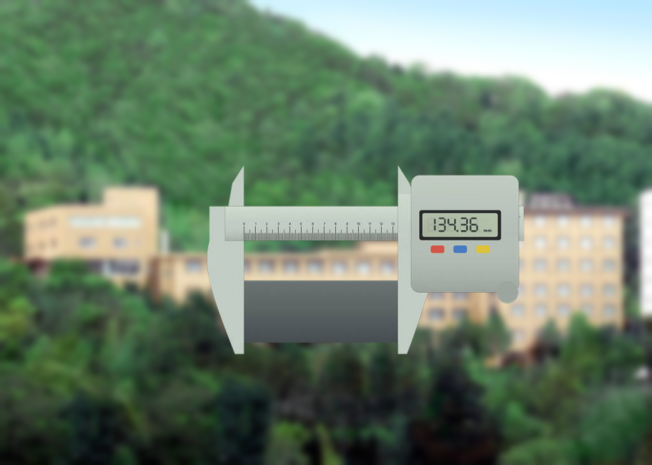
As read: 134.36,mm
